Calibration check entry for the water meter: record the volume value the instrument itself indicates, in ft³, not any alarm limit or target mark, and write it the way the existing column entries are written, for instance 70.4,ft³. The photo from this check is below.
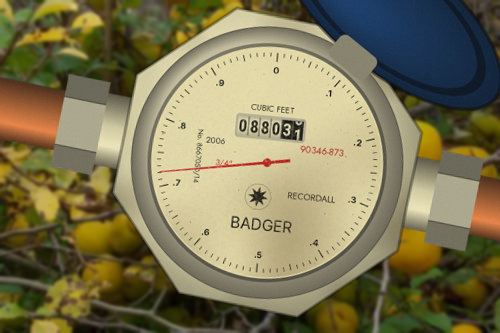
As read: 88030.72,ft³
